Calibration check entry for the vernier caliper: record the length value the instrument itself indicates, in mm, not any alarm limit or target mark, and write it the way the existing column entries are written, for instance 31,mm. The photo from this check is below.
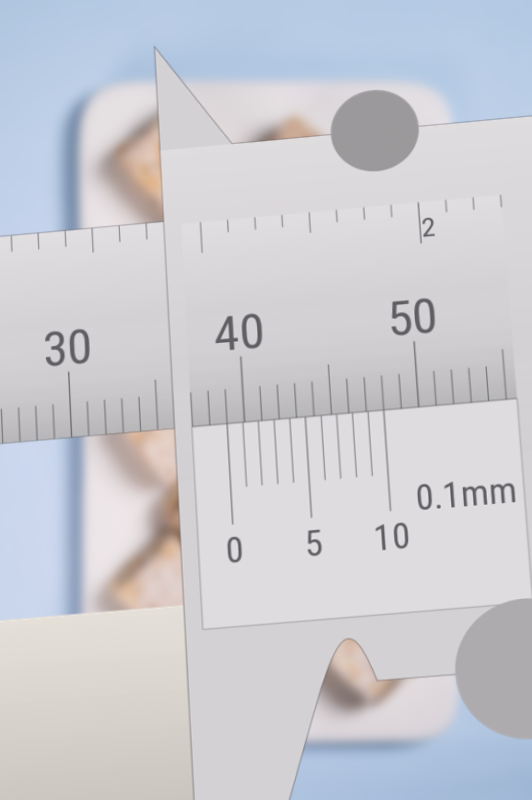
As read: 39.0,mm
